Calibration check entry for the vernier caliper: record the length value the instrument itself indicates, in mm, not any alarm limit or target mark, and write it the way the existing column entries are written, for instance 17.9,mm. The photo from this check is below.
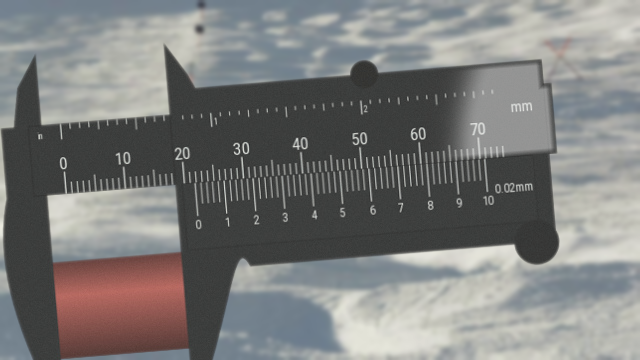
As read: 21.8,mm
